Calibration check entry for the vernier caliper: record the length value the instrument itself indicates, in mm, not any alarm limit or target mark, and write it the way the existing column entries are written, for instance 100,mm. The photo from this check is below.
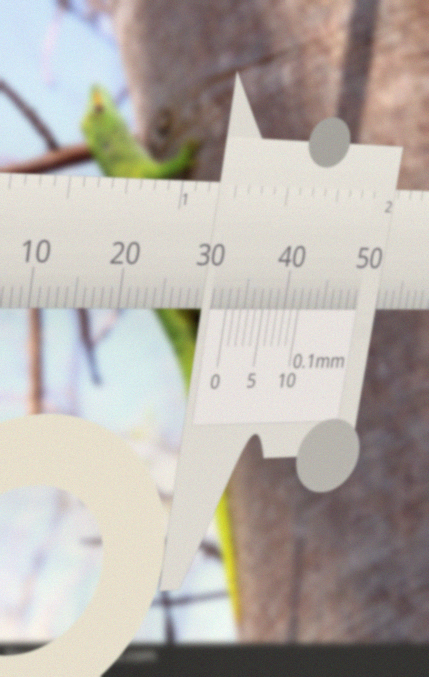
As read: 32.8,mm
